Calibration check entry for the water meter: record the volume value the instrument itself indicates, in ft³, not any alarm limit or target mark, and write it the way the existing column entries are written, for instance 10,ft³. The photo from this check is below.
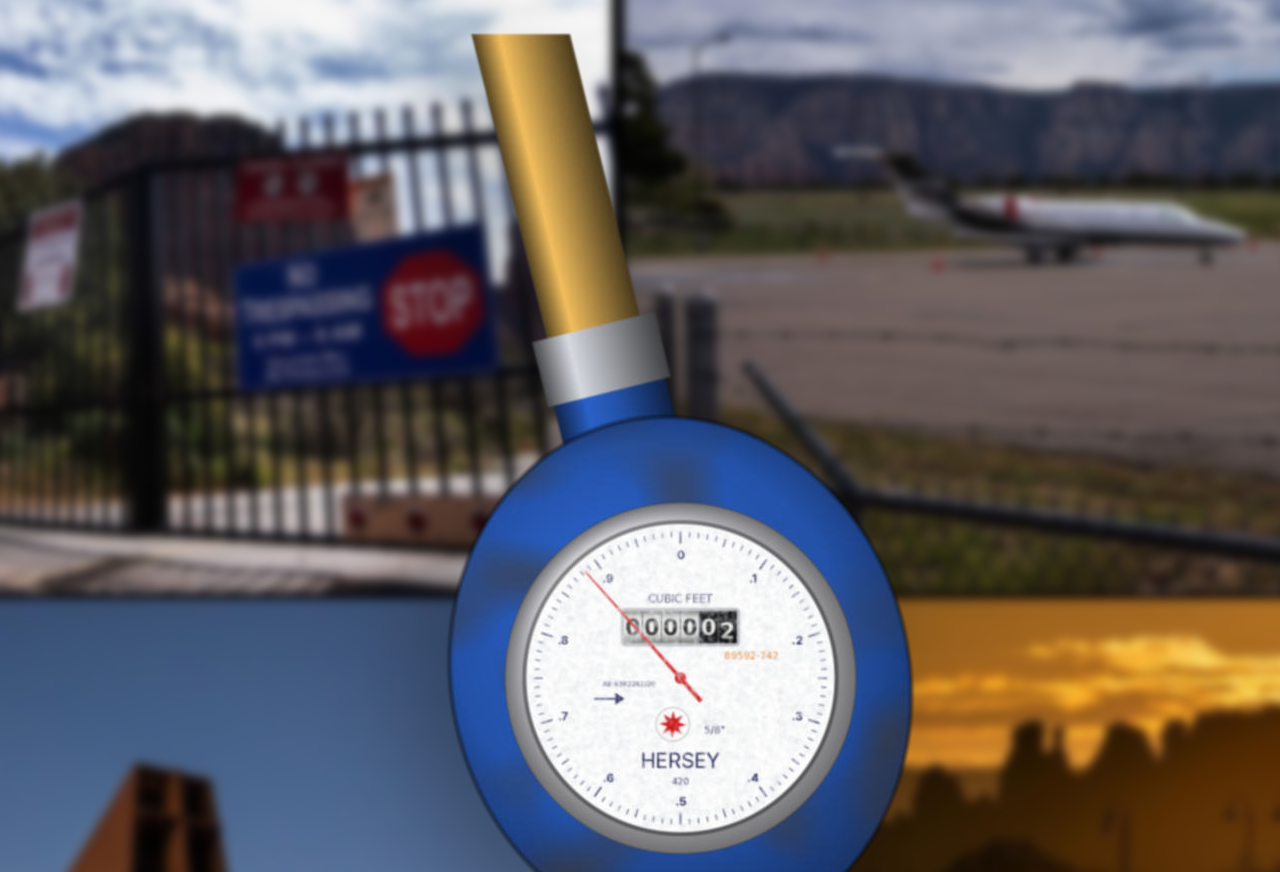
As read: 1.88,ft³
